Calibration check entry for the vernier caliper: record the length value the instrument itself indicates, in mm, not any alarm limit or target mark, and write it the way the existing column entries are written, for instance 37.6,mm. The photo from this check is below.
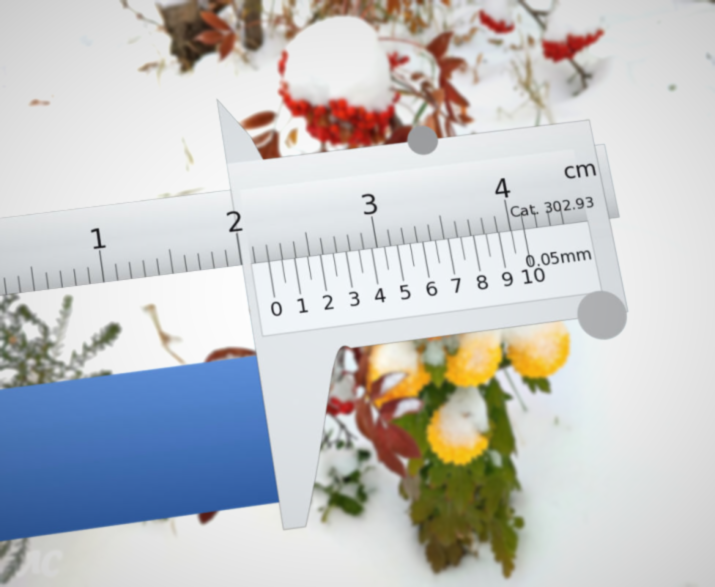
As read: 22.0,mm
